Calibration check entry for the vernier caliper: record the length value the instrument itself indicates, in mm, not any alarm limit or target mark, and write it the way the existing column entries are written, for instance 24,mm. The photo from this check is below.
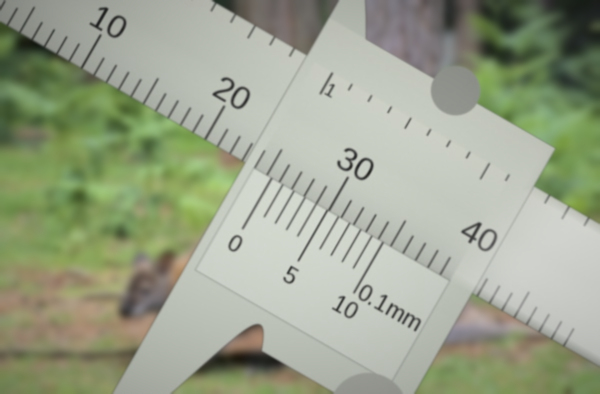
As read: 25.4,mm
